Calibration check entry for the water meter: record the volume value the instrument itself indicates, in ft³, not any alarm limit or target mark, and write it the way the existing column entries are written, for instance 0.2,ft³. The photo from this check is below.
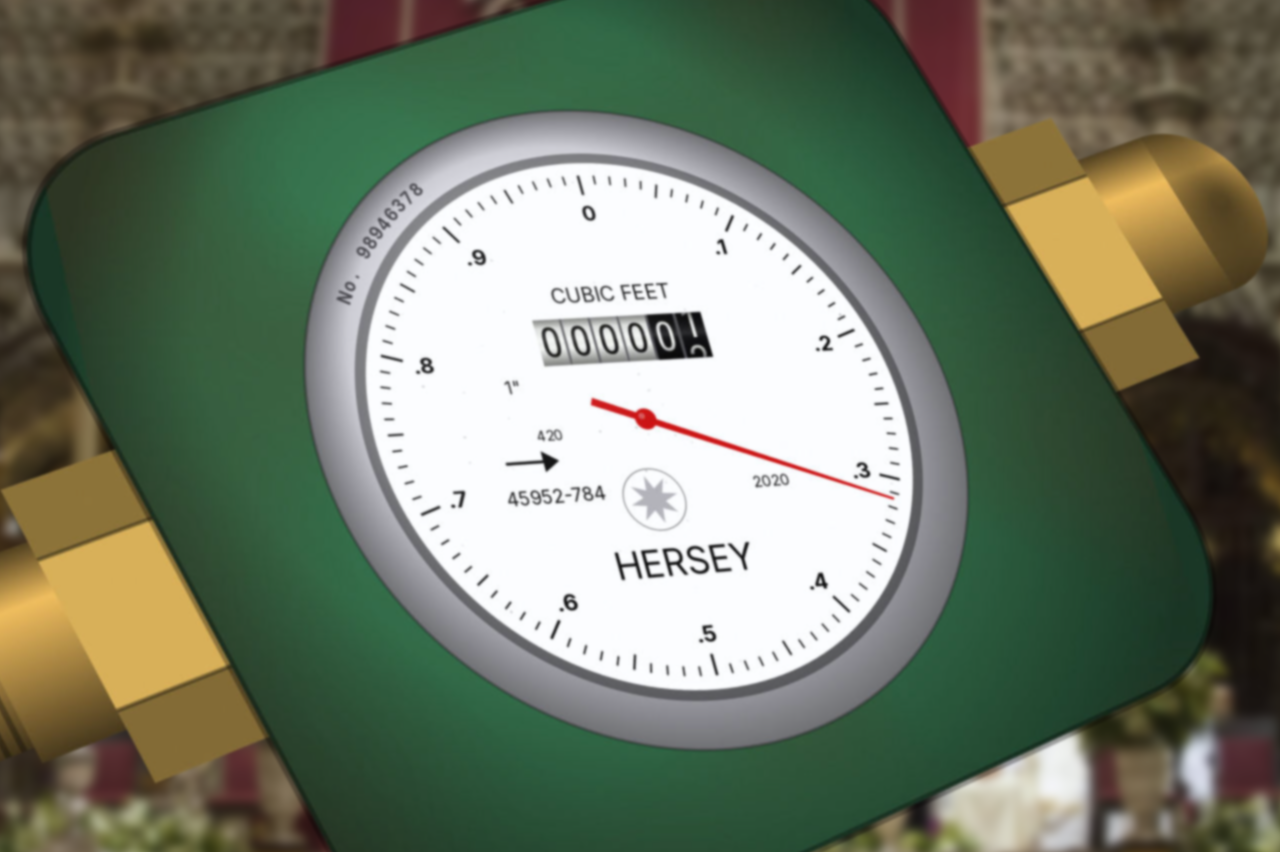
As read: 1.31,ft³
